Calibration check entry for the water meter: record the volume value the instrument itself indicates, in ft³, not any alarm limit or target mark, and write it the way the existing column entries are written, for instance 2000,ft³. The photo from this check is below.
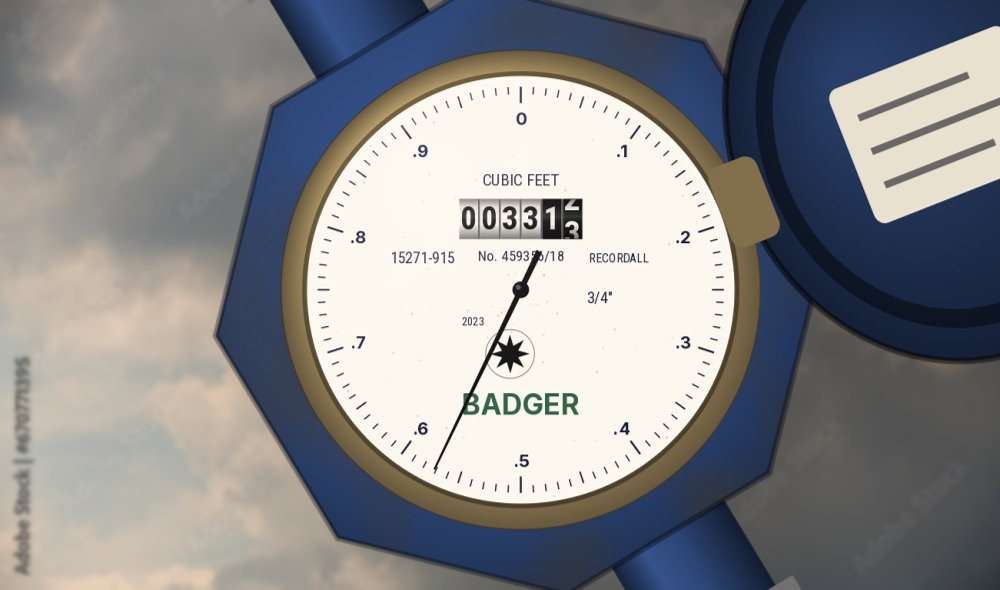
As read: 3312.57,ft³
